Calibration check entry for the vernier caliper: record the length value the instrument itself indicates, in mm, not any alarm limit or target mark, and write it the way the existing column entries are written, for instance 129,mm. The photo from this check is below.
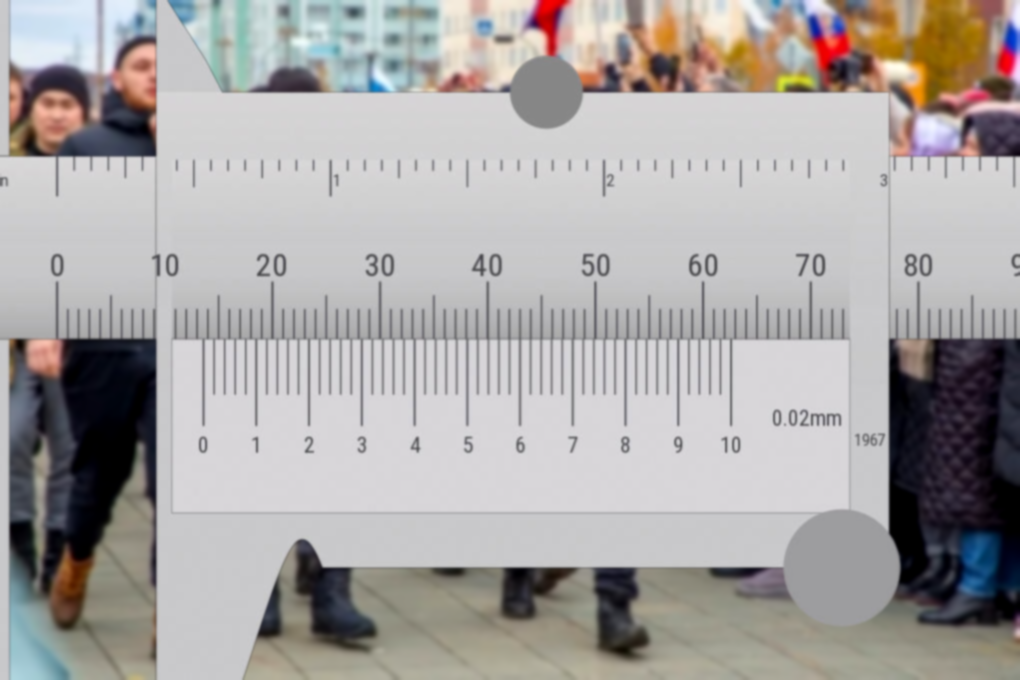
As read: 13.6,mm
